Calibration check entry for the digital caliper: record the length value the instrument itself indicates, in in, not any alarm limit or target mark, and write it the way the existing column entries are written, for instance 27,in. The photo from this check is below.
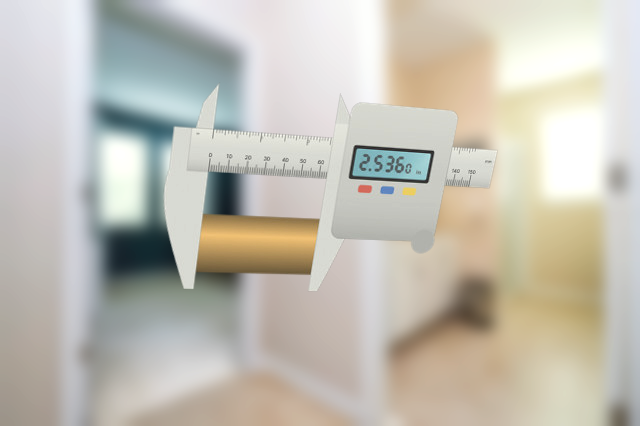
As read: 2.5360,in
